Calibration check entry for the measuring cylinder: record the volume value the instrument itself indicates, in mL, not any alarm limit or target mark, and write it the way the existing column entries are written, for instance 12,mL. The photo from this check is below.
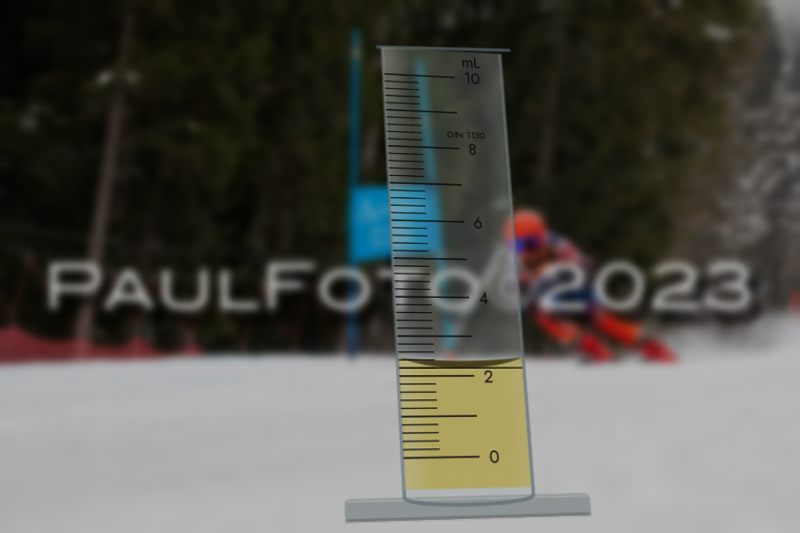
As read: 2.2,mL
